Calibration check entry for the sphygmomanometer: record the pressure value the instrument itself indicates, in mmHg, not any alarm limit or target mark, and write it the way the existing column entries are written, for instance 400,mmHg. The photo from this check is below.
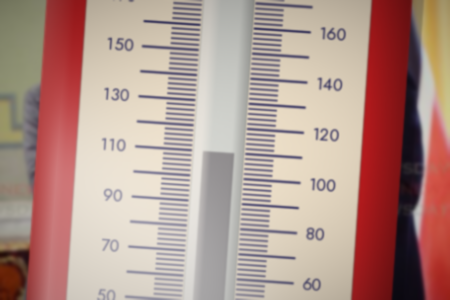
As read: 110,mmHg
